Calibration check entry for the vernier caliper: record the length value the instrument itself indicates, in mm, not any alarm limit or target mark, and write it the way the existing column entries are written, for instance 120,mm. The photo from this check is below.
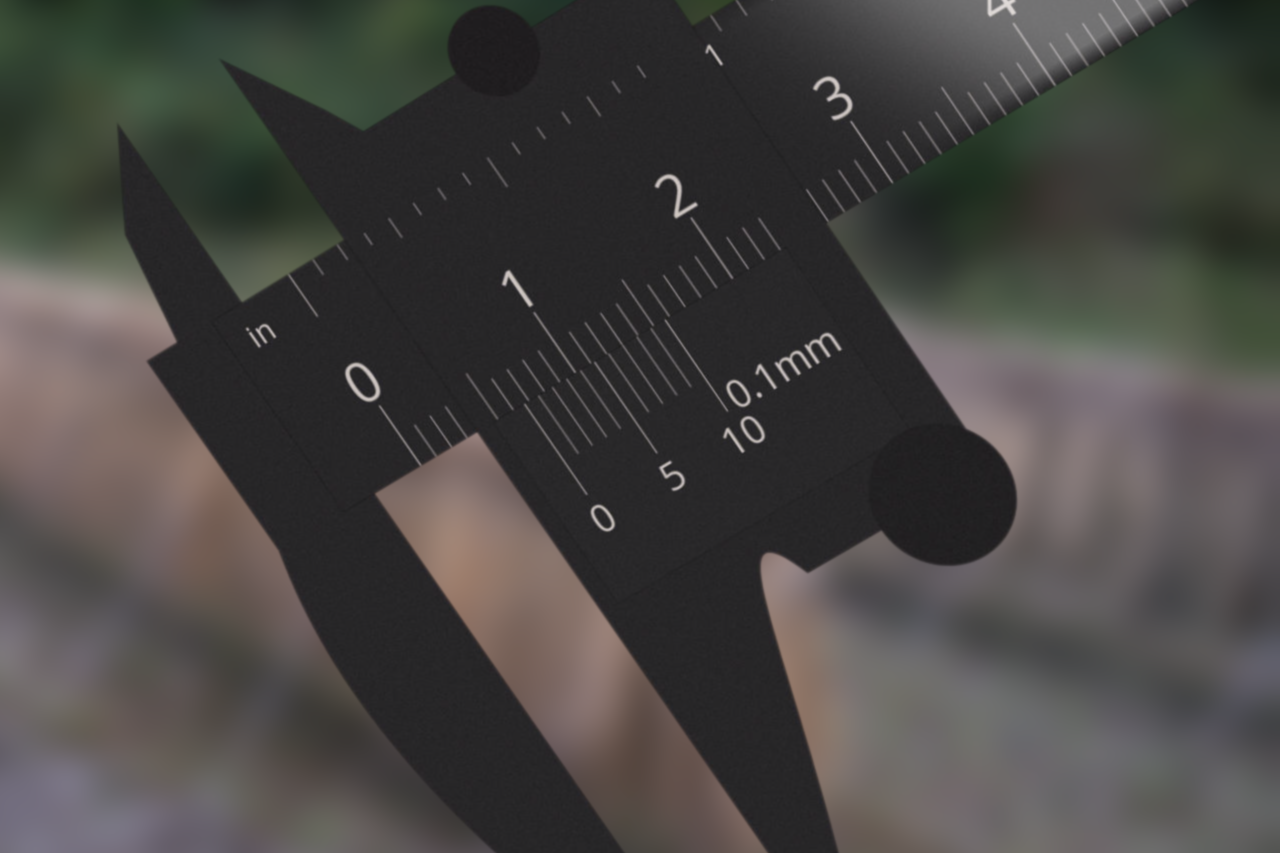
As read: 6.7,mm
